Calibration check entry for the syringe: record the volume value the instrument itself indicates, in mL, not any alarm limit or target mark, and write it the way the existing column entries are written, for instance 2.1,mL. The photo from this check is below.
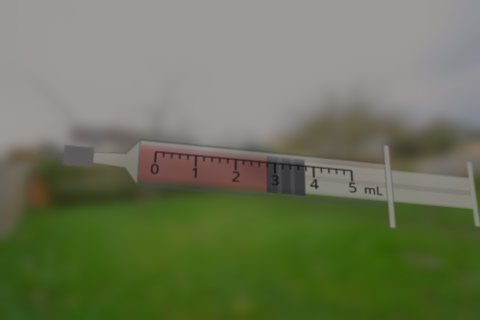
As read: 2.8,mL
